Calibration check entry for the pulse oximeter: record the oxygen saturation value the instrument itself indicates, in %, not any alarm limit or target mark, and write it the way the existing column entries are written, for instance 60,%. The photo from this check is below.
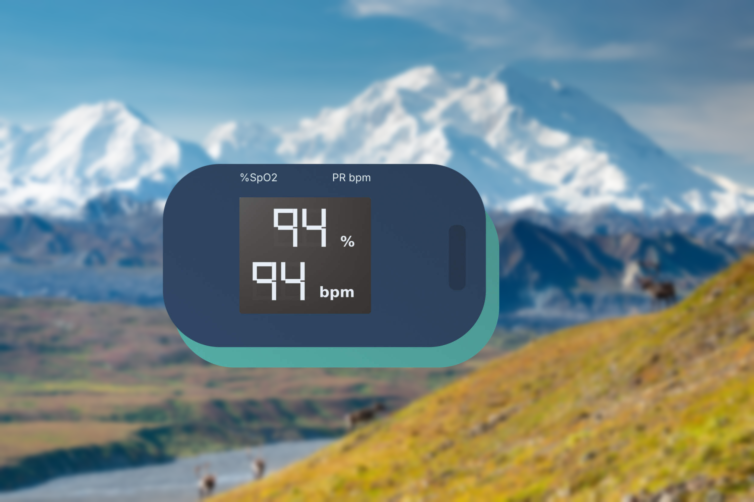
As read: 94,%
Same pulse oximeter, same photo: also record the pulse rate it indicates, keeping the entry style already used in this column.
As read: 94,bpm
